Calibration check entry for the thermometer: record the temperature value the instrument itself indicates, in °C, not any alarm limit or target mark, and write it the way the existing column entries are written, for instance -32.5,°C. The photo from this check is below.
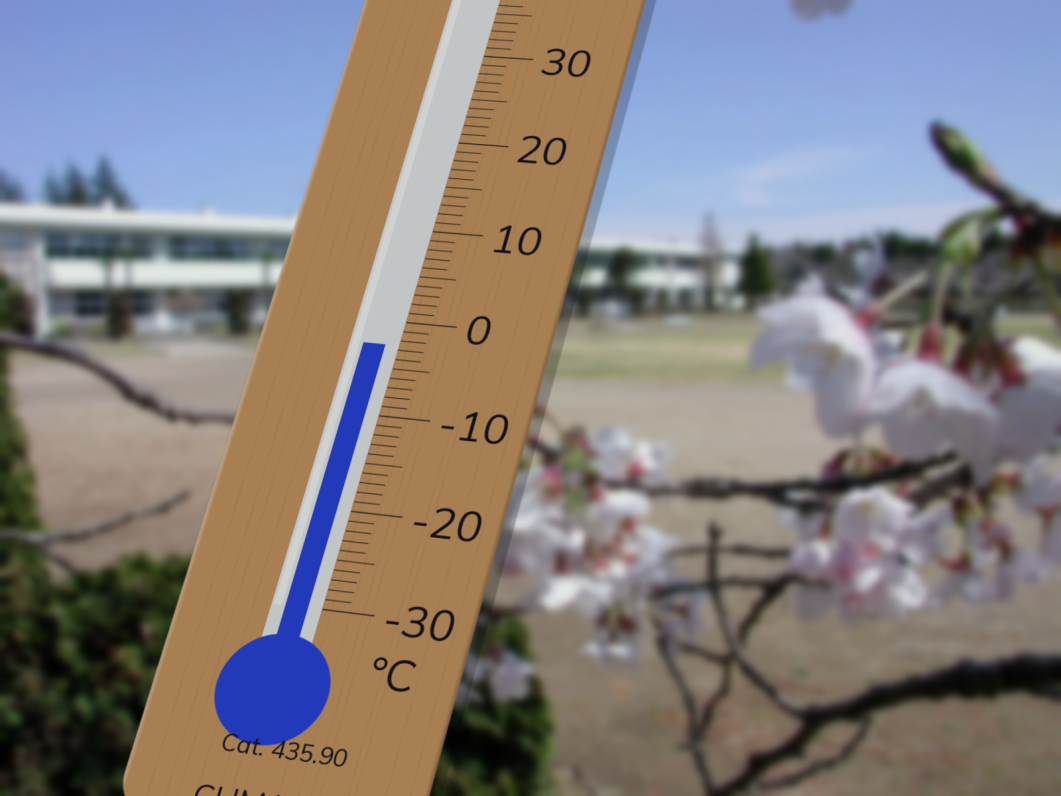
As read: -2.5,°C
